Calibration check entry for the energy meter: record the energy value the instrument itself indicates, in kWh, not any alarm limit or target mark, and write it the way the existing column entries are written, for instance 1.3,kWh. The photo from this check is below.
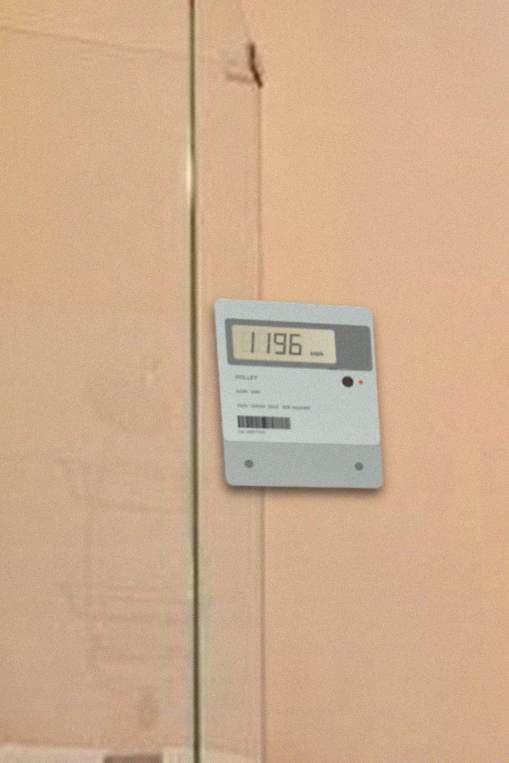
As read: 1196,kWh
